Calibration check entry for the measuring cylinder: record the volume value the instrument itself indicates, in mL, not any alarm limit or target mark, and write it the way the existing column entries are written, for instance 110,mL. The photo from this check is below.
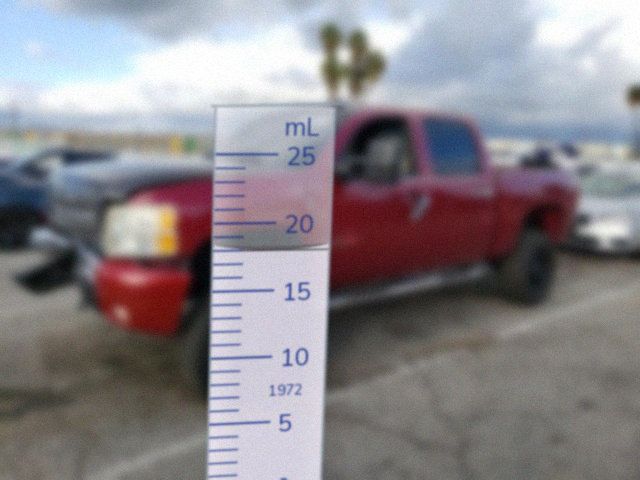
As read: 18,mL
